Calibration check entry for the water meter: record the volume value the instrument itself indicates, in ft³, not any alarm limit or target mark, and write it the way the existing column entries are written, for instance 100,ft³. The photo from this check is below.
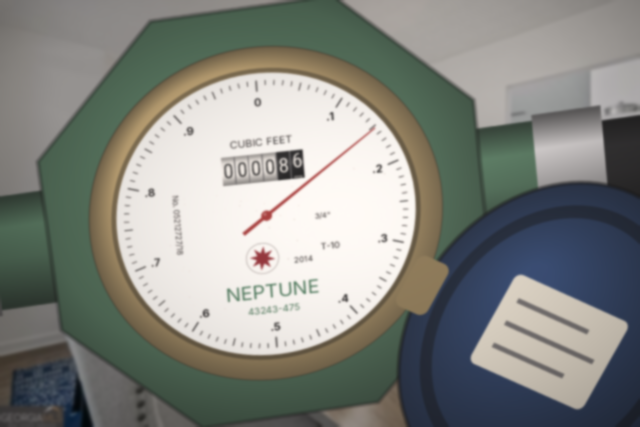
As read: 86.15,ft³
